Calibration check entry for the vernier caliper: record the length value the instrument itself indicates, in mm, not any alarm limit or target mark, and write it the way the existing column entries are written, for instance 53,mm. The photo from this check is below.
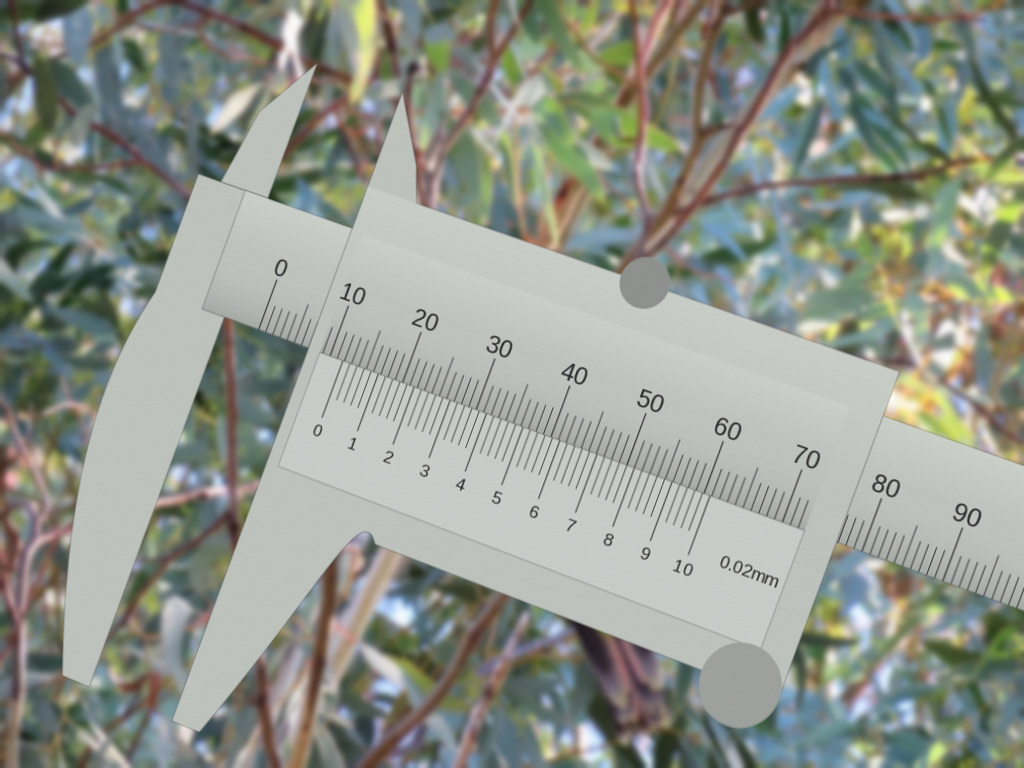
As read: 11.8,mm
